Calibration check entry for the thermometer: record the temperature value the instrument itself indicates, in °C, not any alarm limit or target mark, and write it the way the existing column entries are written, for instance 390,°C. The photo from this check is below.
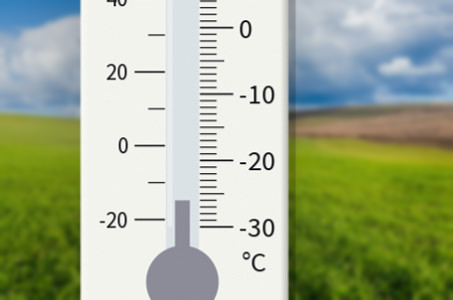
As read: -26,°C
